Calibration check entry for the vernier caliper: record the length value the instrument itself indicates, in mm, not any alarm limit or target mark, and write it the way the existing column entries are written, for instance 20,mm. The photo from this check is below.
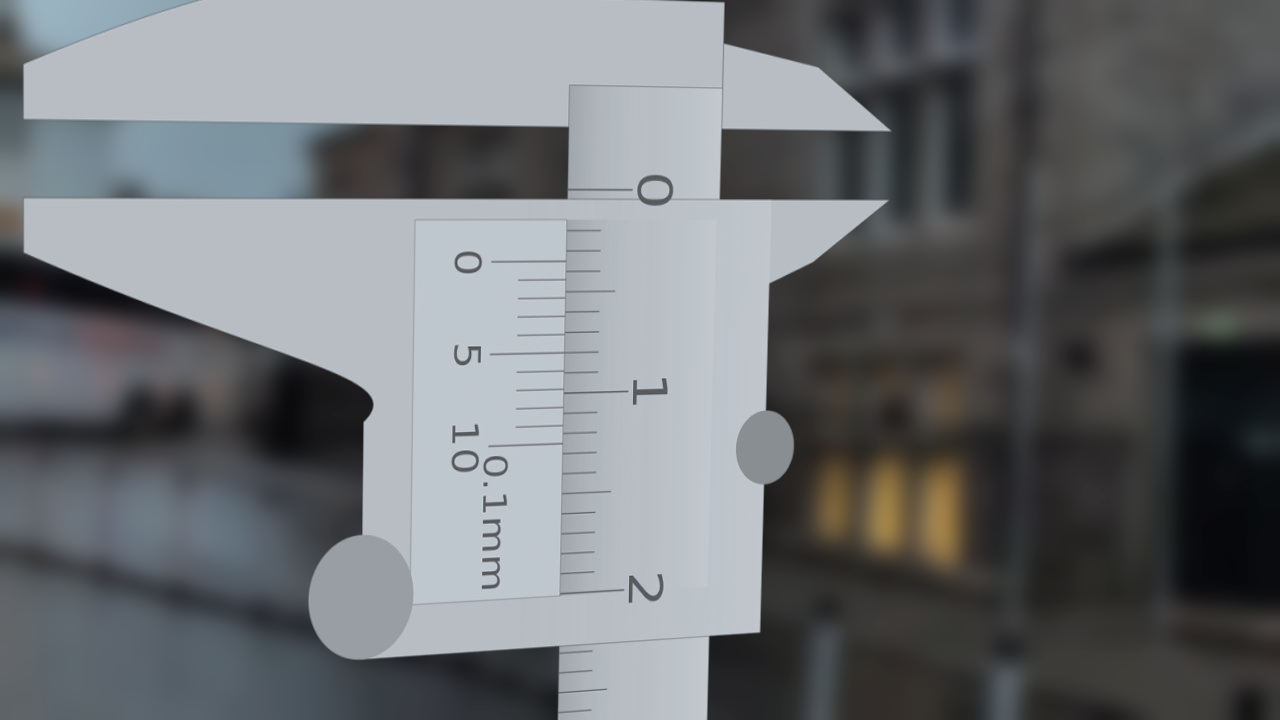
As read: 3.5,mm
